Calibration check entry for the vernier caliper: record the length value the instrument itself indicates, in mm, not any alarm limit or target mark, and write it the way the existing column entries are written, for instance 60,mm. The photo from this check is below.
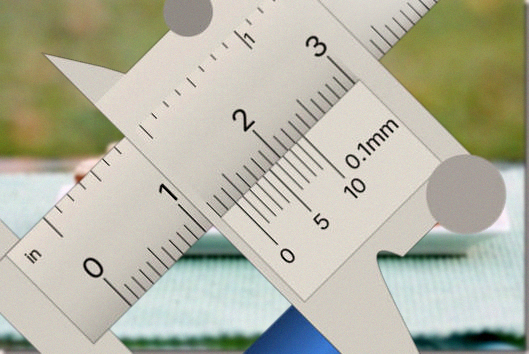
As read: 14.0,mm
